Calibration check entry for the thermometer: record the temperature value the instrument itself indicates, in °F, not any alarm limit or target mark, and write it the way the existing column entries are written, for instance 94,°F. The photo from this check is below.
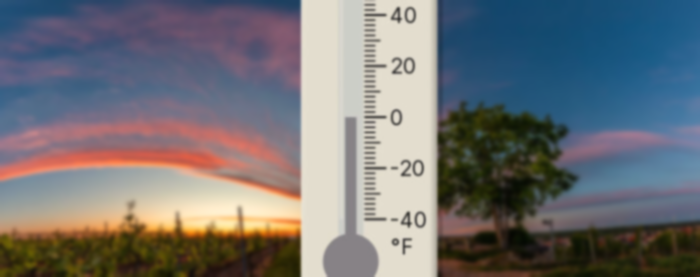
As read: 0,°F
